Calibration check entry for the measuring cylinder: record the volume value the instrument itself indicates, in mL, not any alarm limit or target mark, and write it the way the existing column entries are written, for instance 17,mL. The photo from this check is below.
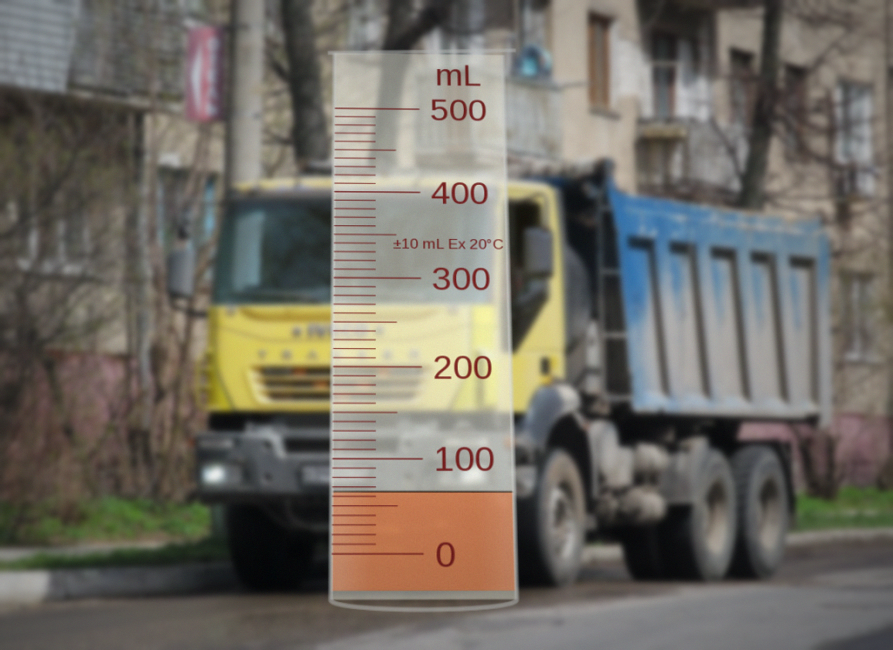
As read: 65,mL
